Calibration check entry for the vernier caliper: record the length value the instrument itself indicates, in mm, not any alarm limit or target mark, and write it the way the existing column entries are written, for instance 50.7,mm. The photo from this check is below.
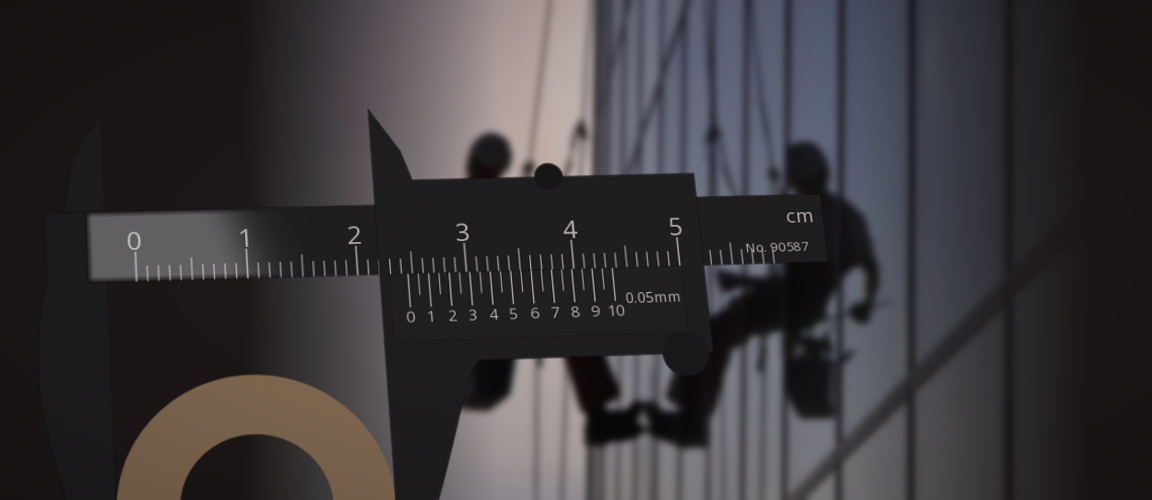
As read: 24.6,mm
